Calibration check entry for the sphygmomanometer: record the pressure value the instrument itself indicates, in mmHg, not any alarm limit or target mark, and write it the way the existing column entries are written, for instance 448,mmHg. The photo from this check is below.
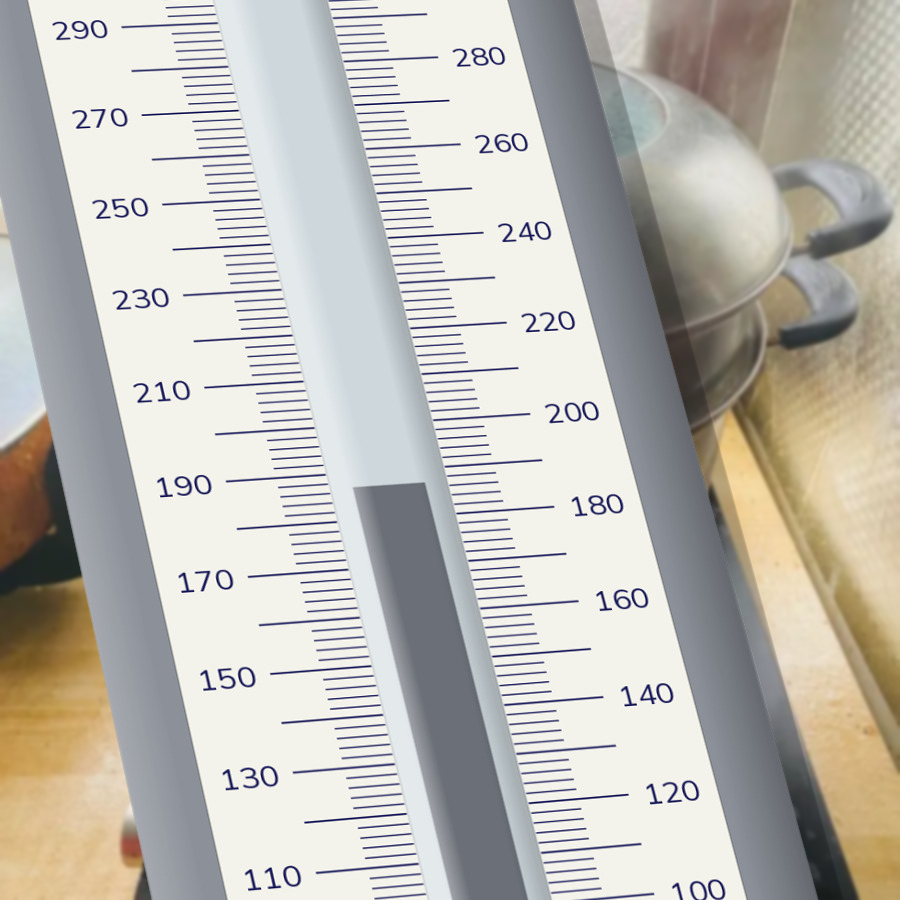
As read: 187,mmHg
